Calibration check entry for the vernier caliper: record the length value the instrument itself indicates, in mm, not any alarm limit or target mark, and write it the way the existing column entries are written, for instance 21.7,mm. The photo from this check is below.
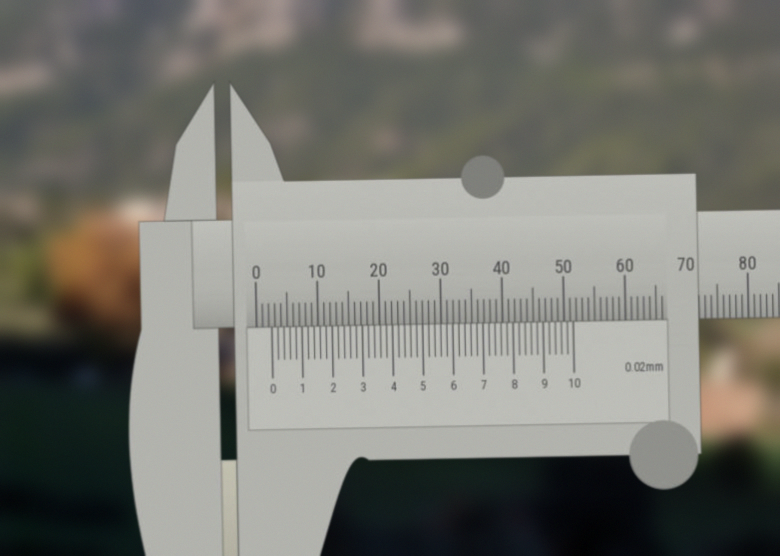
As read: 2.5,mm
